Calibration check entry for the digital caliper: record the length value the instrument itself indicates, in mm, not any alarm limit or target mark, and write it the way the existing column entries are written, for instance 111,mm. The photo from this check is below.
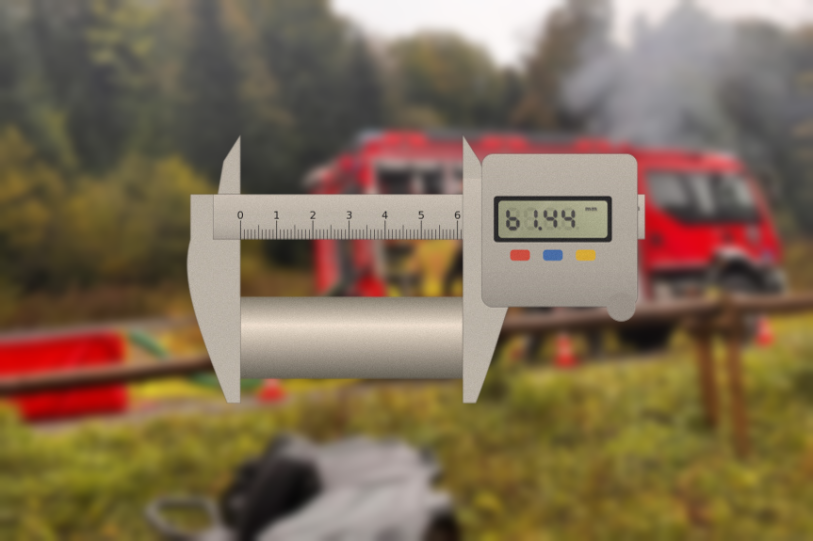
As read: 61.44,mm
